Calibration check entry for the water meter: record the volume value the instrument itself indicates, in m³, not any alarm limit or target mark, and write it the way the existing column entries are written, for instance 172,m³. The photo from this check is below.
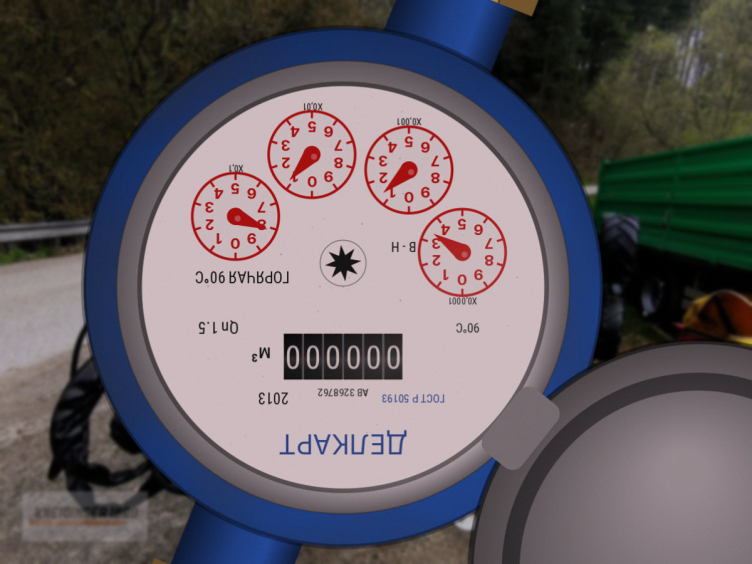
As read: 0.8113,m³
